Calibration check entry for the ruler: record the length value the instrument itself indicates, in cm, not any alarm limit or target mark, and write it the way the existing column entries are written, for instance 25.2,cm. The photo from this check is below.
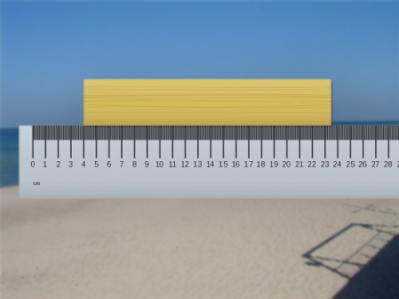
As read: 19.5,cm
